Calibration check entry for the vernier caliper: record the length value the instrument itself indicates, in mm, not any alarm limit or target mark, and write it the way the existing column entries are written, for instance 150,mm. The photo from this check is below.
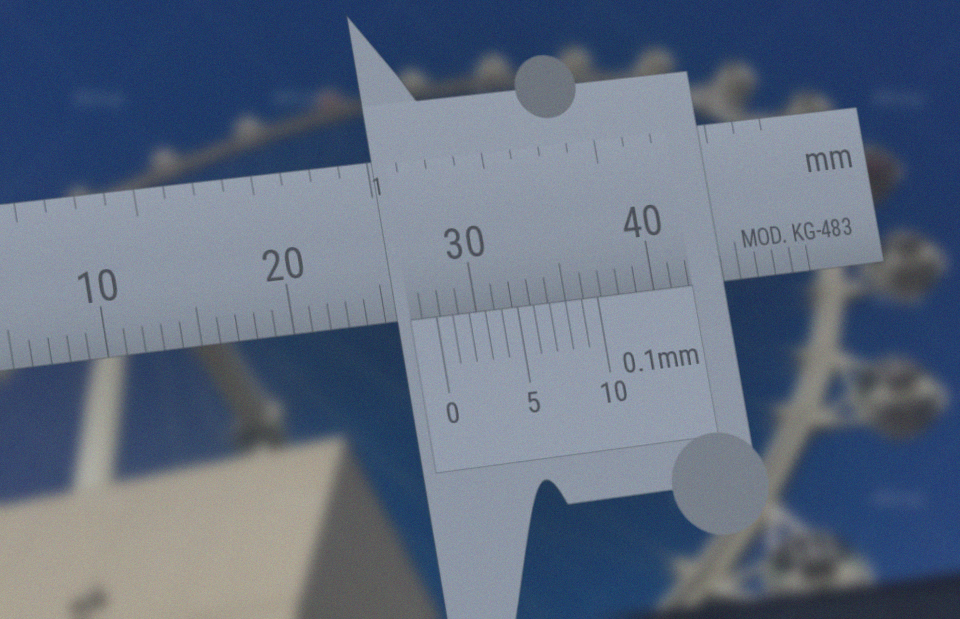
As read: 27.8,mm
